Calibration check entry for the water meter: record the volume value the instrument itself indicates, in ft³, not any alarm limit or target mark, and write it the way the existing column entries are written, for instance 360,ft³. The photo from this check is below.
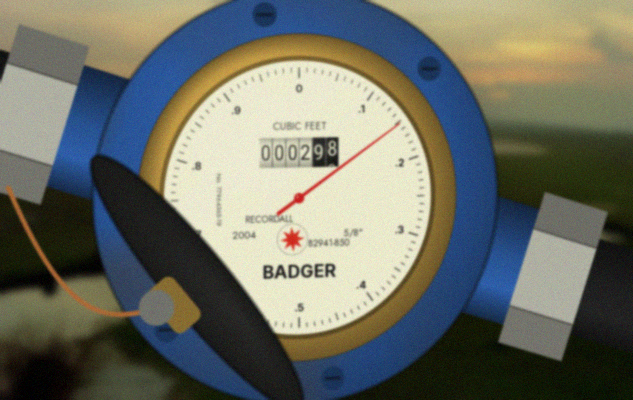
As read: 298.15,ft³
